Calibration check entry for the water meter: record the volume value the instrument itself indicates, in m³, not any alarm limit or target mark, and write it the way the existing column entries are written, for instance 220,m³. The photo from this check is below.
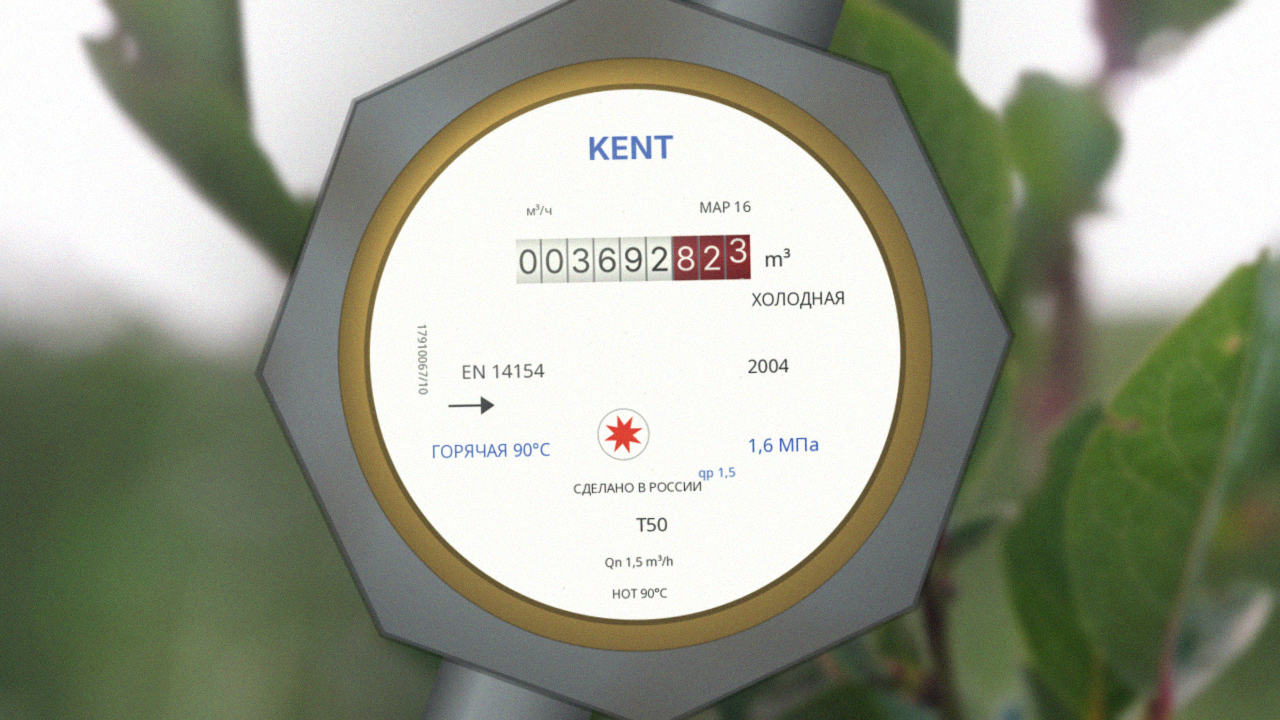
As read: 3692.823,m³
